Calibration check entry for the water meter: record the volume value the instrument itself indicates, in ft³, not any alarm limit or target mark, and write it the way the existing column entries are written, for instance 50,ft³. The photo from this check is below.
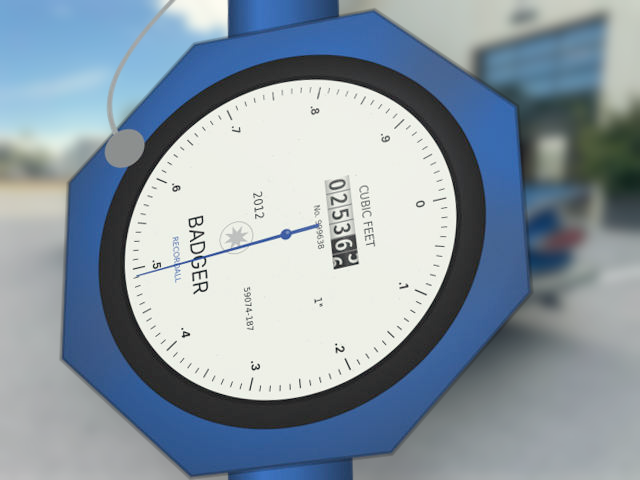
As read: 25365.49,ft³
